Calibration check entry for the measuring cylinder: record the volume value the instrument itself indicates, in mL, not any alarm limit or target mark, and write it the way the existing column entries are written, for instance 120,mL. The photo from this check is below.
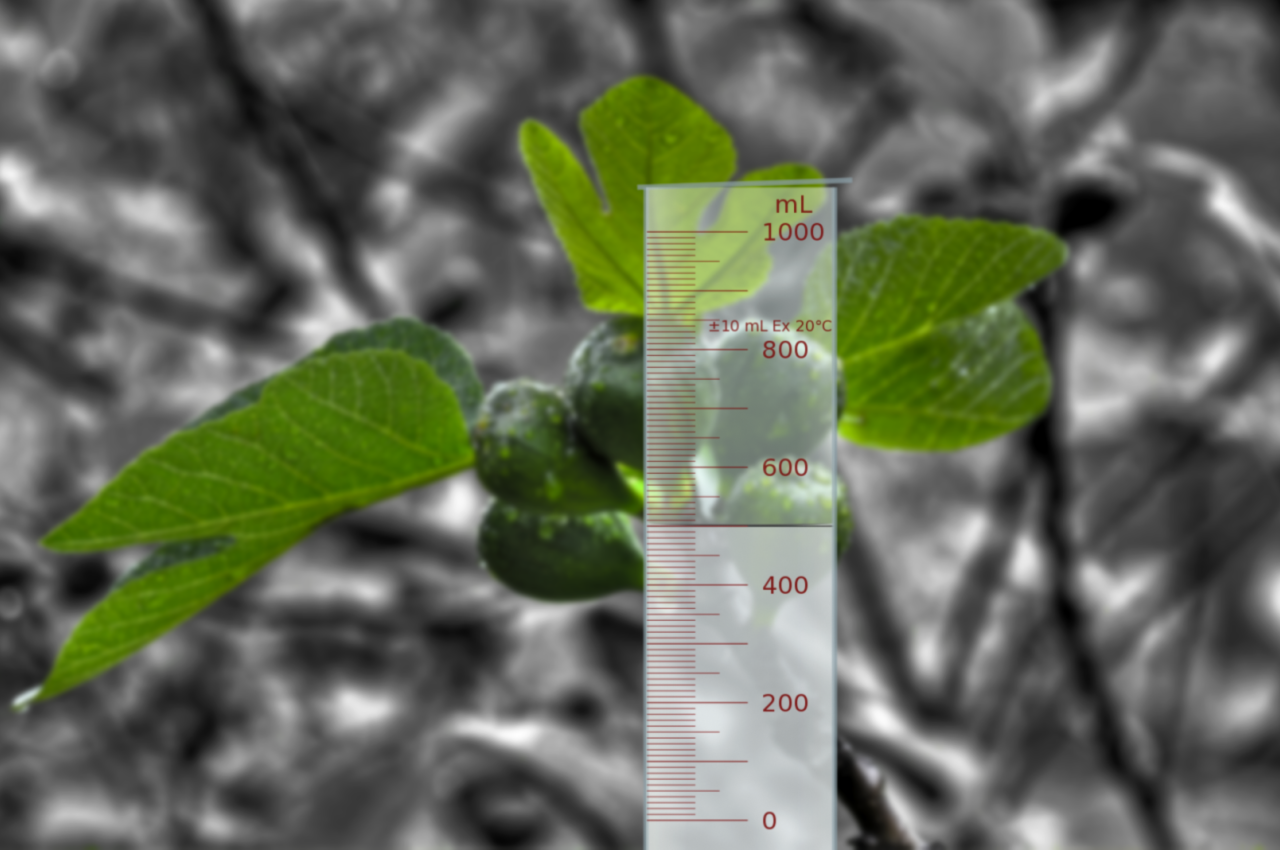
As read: 500,mL
